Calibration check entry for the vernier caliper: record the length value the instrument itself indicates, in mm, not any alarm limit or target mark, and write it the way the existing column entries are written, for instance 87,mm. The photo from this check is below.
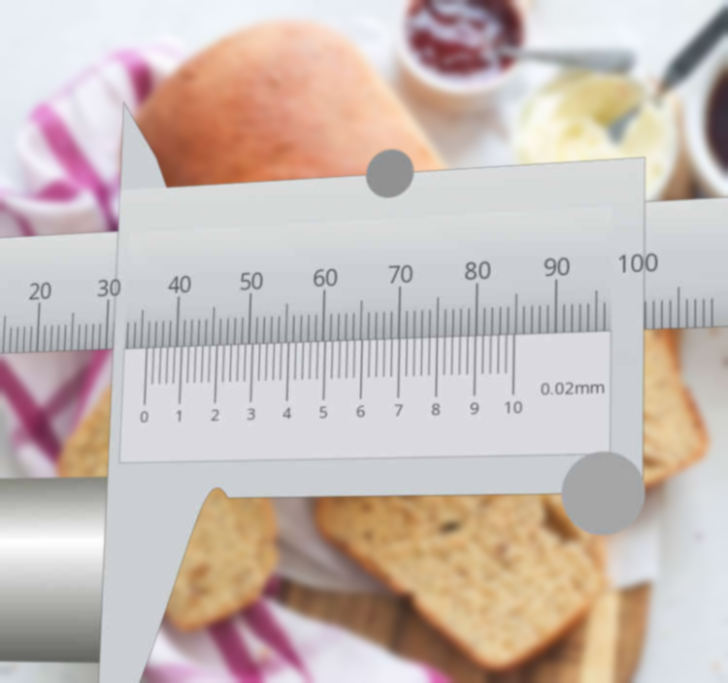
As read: 35.8,mm
